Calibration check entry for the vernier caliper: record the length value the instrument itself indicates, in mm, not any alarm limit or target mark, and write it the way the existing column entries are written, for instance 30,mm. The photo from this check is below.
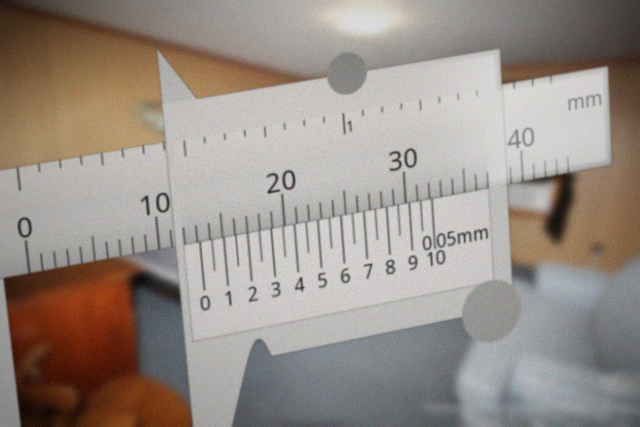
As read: 13.2,mm
